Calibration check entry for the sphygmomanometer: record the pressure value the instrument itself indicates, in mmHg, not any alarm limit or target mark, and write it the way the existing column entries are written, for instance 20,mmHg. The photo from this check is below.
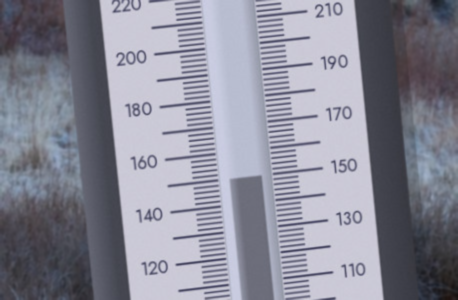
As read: 150,mmHg
